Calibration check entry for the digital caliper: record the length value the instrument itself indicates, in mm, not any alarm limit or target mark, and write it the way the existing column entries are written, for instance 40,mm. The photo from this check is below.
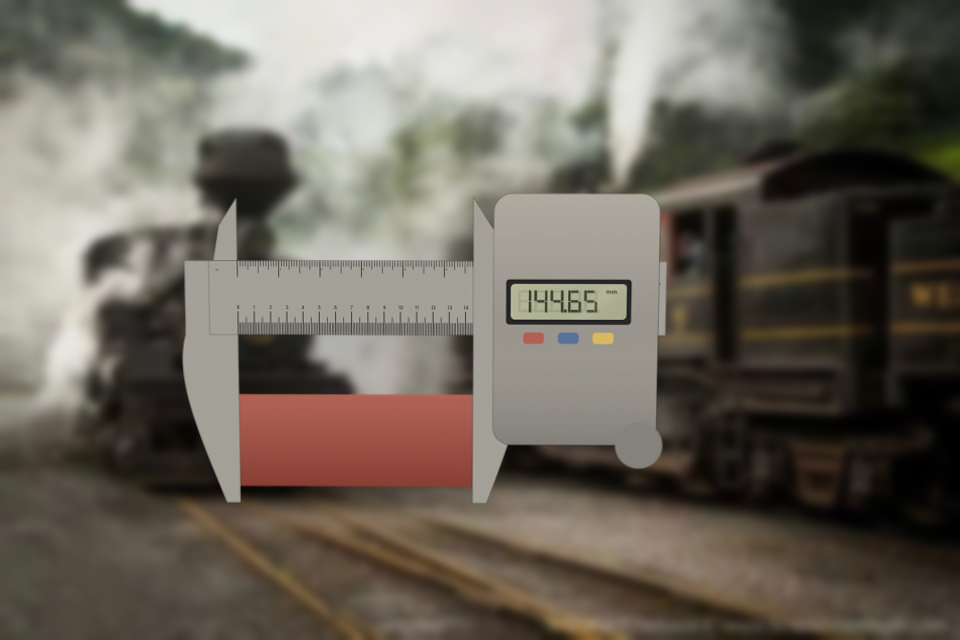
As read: 144.65,mm
